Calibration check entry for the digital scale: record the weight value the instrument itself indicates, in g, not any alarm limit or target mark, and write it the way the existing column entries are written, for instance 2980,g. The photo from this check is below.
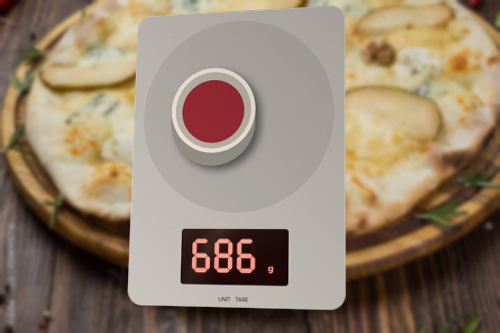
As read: 686,g
